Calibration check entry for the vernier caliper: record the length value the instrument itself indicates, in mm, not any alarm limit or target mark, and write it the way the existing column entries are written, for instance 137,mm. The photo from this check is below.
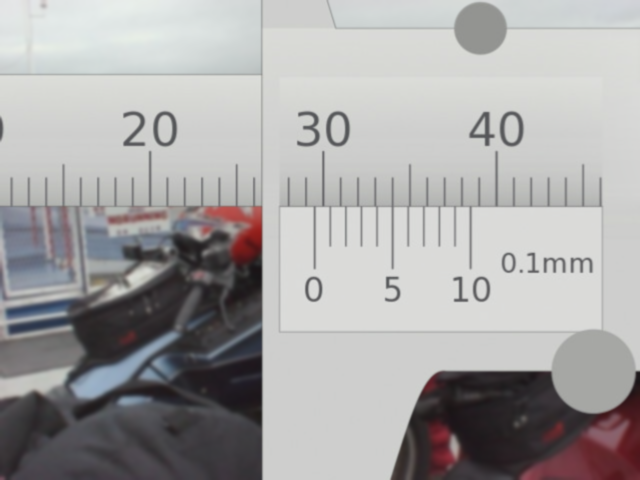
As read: 29.5,mm
